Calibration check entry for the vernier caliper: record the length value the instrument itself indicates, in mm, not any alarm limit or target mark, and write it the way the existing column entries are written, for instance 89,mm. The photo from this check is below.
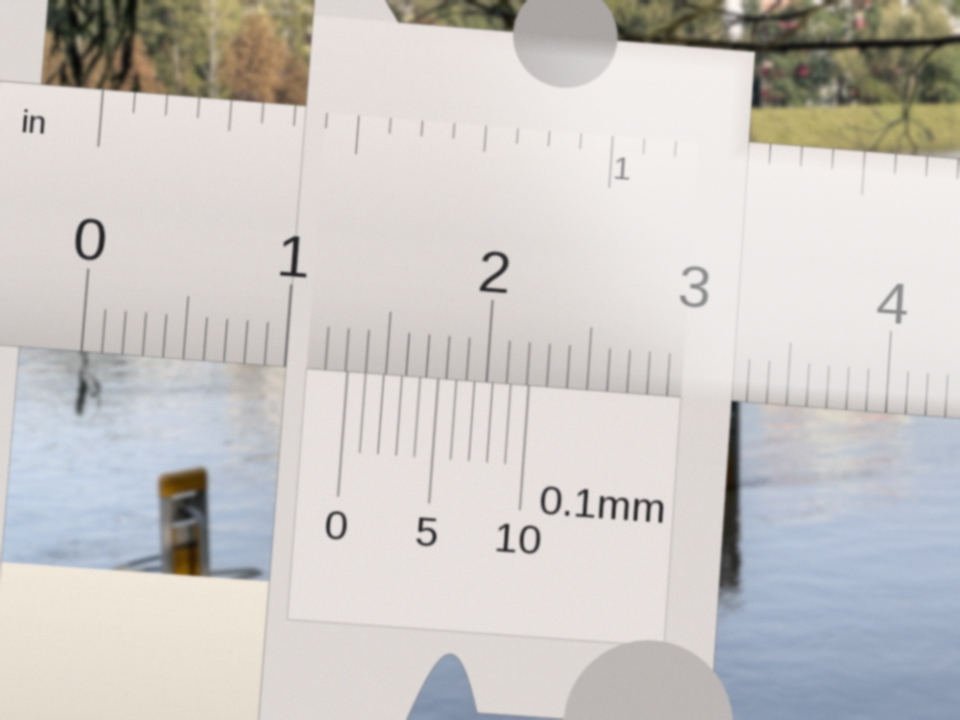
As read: 13.1,mm
